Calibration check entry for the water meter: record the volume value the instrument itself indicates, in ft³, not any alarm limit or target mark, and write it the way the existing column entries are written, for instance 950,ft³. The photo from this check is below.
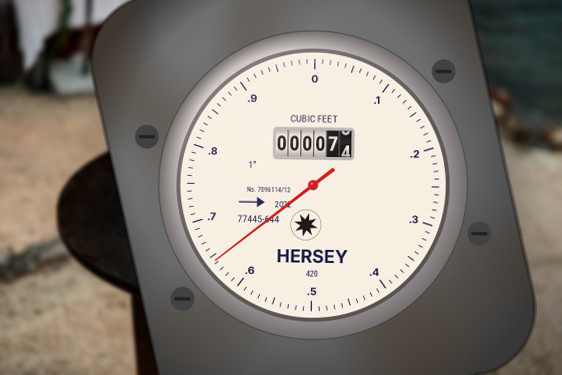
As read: 73.64,ft³
